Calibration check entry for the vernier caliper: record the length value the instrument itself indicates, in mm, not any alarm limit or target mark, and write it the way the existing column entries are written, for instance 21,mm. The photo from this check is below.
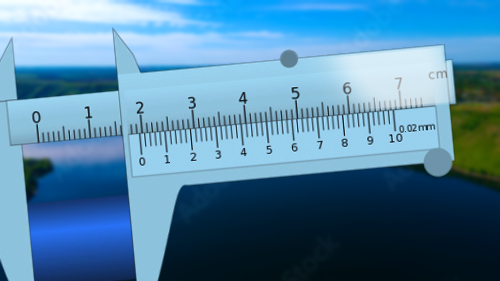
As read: 19.5,mm
